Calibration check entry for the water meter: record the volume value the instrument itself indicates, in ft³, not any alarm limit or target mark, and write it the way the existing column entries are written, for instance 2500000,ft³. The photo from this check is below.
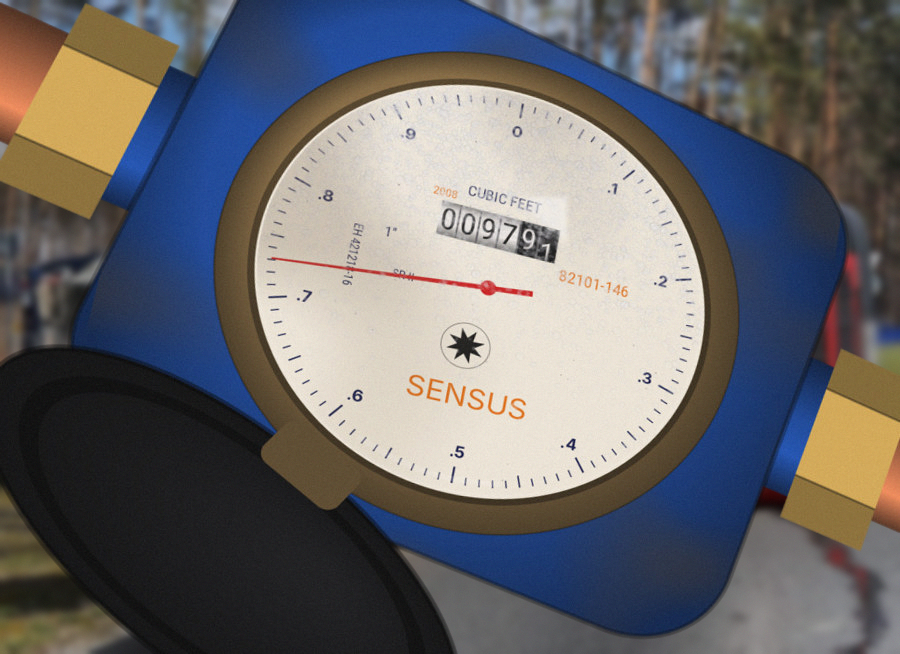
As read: 9790.73,ft³
